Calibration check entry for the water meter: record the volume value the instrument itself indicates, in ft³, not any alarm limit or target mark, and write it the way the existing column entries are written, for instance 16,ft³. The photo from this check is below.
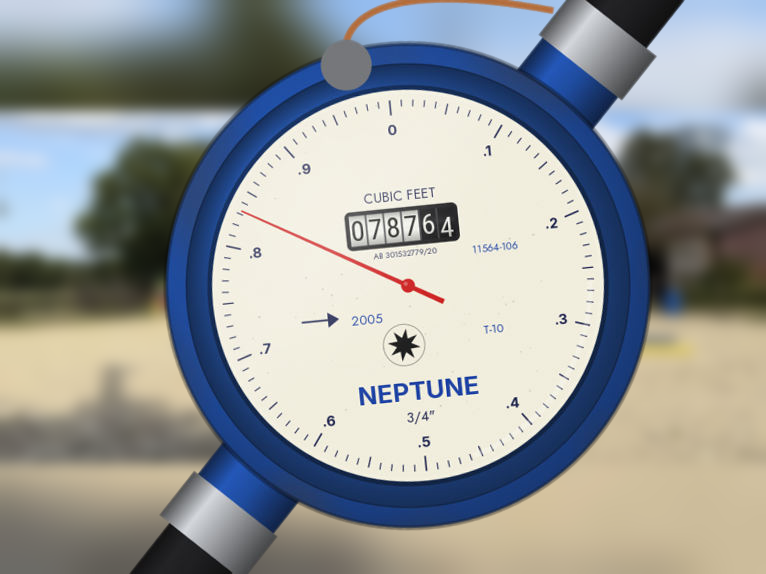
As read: 78763.83,ft³
